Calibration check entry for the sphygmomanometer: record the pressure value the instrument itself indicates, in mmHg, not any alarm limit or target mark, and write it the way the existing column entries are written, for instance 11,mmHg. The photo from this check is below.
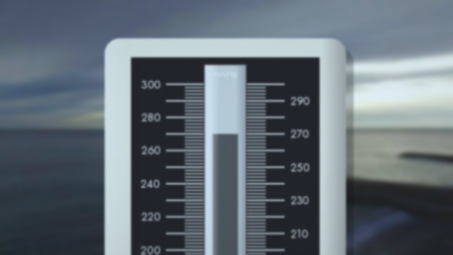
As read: 270,mmHg
